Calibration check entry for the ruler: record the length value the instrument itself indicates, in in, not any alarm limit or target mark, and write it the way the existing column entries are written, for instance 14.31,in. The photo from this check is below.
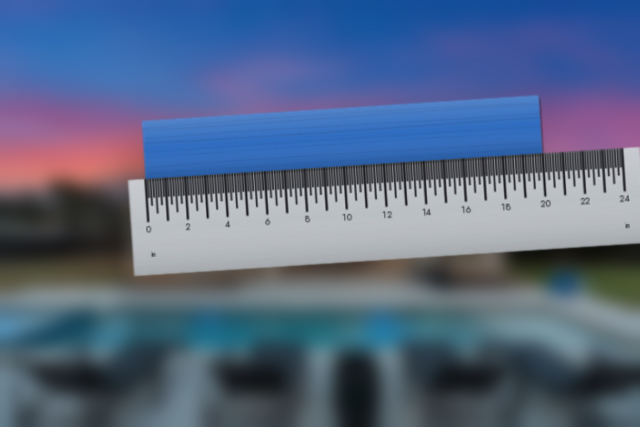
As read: 20,in
